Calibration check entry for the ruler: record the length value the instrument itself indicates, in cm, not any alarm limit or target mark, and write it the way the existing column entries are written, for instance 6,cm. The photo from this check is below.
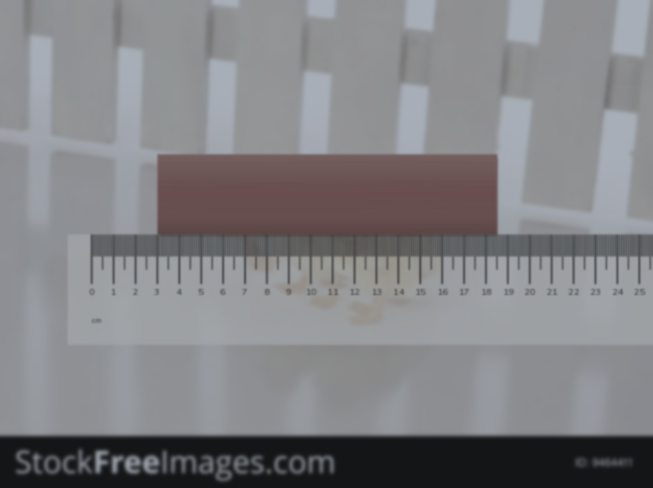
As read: 15.5,cm
